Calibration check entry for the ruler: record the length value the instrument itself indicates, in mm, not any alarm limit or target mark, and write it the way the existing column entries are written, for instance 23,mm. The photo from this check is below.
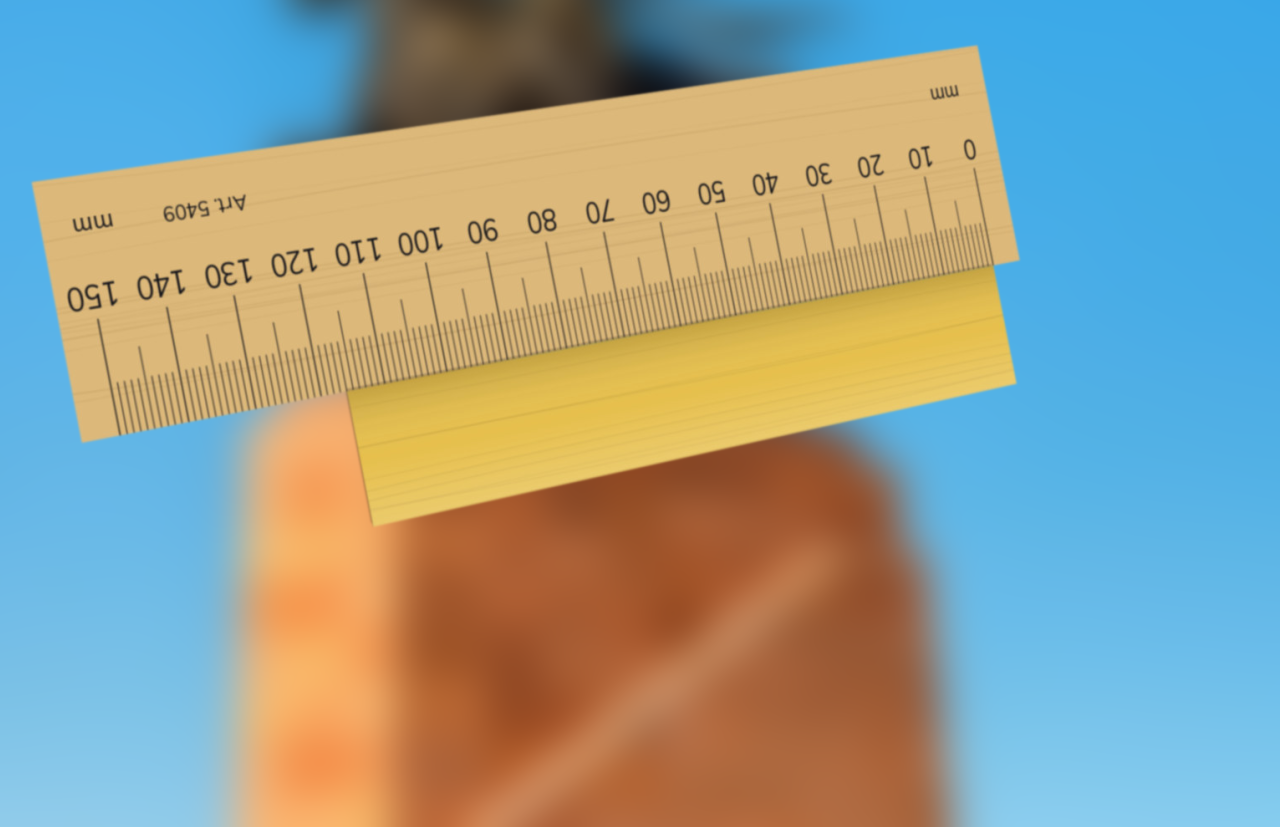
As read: 116,mm
